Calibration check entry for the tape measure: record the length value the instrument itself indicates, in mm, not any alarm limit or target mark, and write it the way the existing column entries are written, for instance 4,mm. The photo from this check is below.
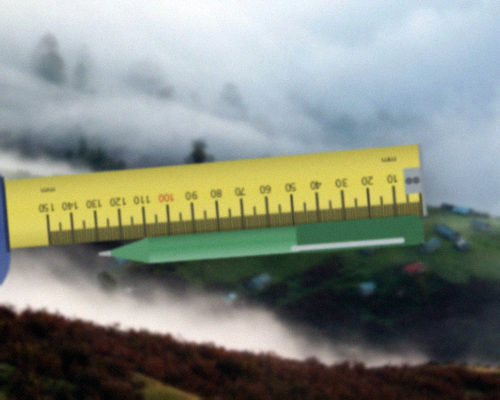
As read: 130,mm
